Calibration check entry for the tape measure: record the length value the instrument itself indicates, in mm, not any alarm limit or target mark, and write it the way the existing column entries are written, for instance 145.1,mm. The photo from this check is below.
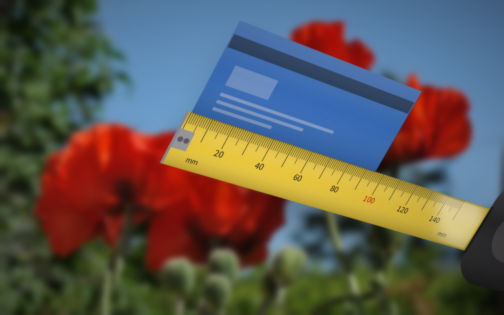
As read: 95,mm
